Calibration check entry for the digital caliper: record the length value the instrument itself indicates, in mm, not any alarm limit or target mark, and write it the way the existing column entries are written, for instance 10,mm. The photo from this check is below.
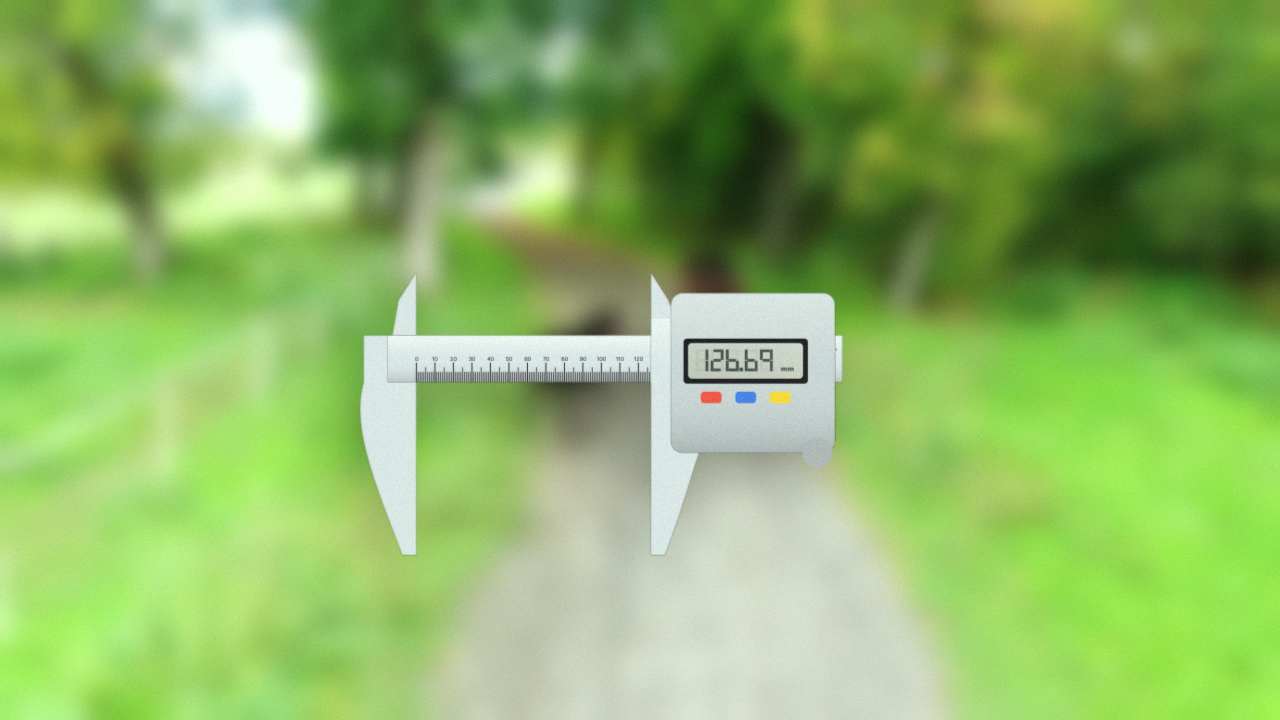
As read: 126.69,mm
